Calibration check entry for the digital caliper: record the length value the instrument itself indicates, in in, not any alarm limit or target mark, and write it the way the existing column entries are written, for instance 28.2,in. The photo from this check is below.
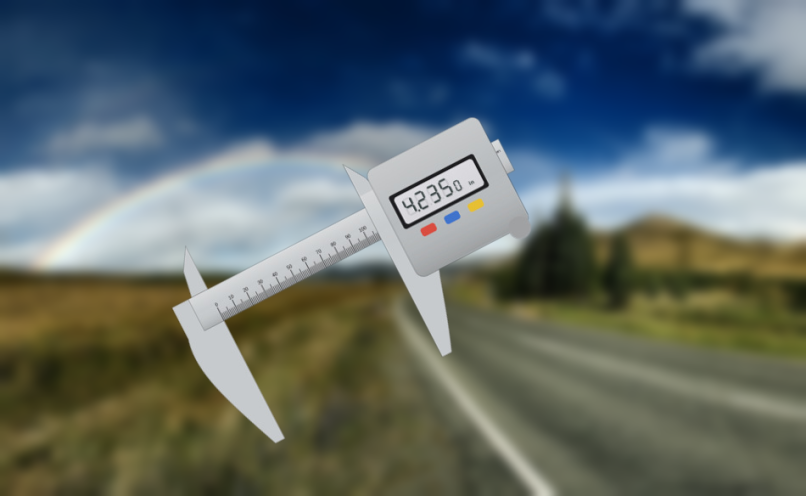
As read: 4.2350,in
